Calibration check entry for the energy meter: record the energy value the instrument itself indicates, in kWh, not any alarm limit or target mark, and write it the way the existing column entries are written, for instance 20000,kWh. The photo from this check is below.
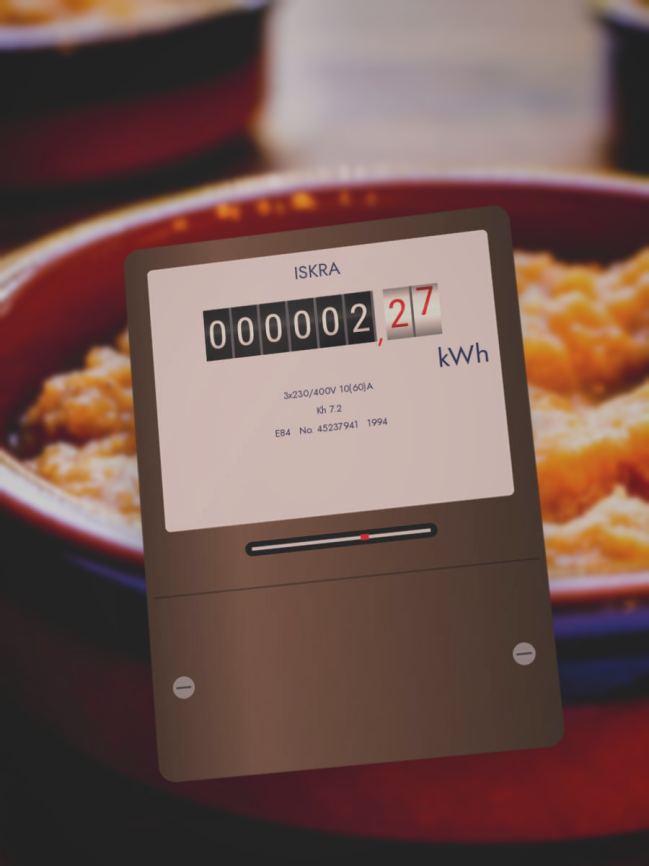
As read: 2.27,kWh
